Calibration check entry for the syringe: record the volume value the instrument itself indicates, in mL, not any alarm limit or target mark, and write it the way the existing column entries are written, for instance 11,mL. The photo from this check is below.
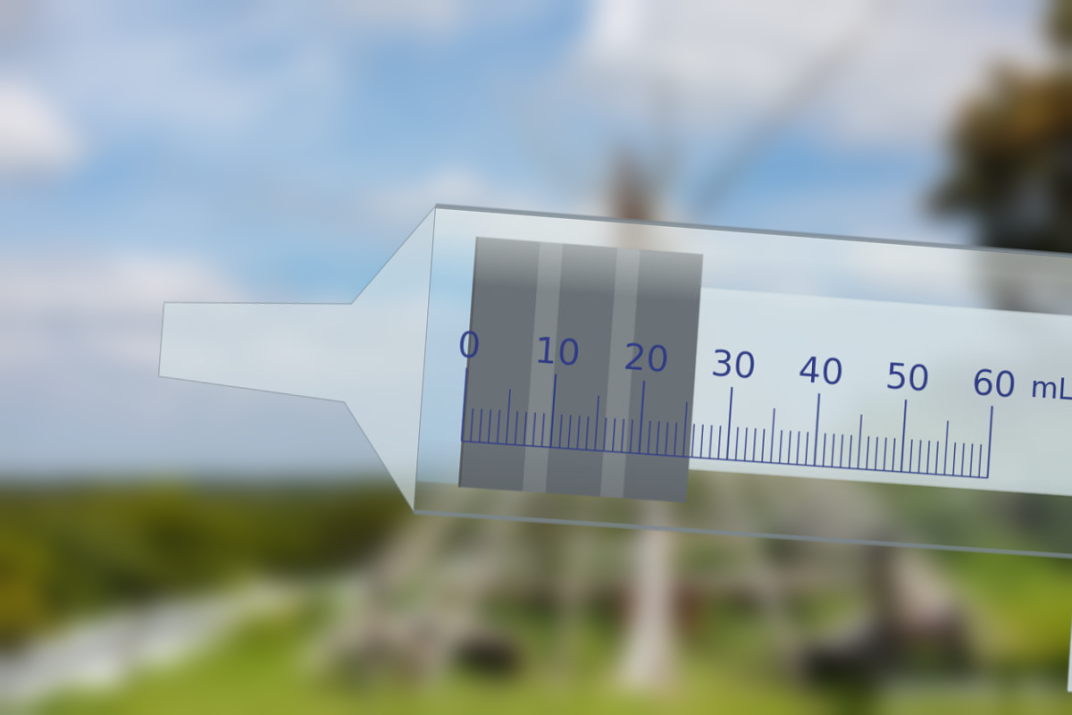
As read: 0,mL
